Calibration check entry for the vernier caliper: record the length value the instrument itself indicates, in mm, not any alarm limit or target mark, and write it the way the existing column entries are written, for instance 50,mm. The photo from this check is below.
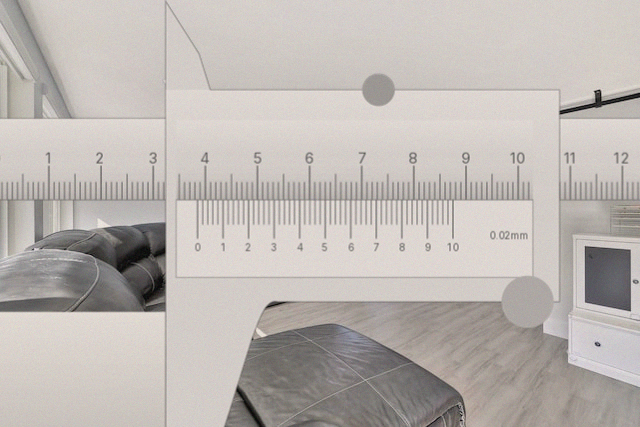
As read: 38.5,mm
